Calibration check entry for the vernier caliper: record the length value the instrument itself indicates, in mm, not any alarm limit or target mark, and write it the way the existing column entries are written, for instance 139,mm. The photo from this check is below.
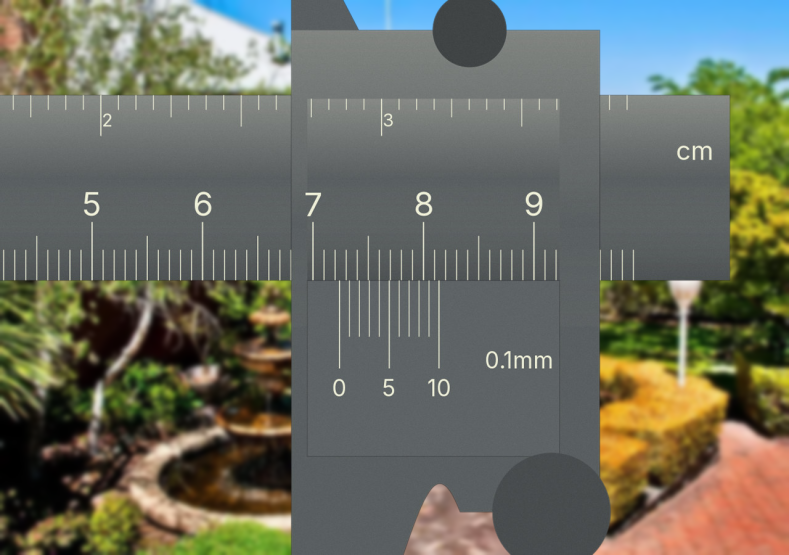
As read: 72.4,mm
